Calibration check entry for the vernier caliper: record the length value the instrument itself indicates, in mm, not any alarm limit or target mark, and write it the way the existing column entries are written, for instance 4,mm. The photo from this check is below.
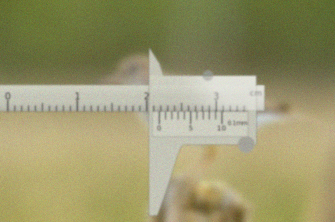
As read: 21.8,mm
